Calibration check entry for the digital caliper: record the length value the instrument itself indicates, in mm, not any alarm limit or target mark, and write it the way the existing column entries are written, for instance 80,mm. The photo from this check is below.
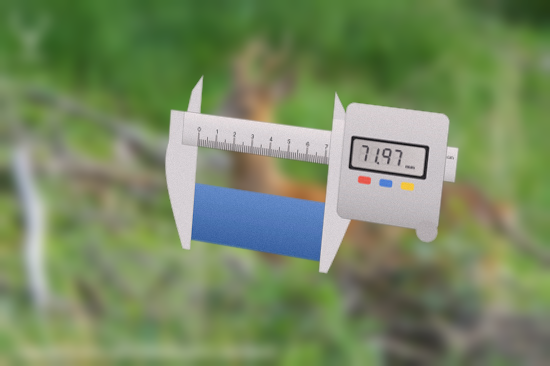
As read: 71.97,mm
